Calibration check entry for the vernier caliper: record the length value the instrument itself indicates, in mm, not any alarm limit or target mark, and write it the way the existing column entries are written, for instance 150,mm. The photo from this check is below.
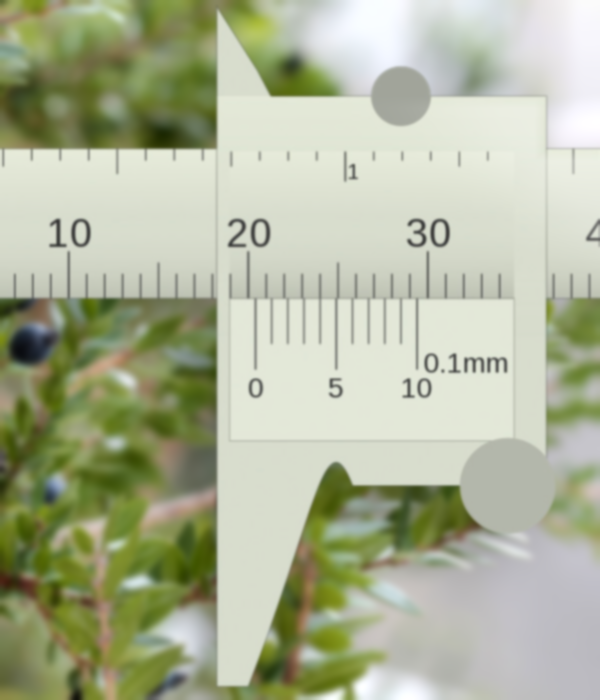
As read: 20.4,mm
